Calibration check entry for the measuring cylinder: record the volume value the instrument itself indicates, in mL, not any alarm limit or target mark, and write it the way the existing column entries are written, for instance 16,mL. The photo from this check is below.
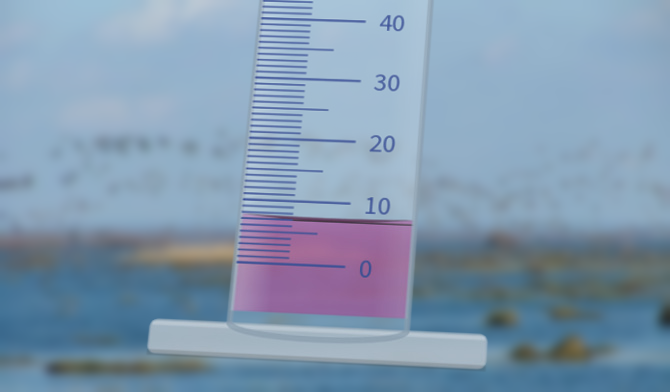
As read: 7,mL
